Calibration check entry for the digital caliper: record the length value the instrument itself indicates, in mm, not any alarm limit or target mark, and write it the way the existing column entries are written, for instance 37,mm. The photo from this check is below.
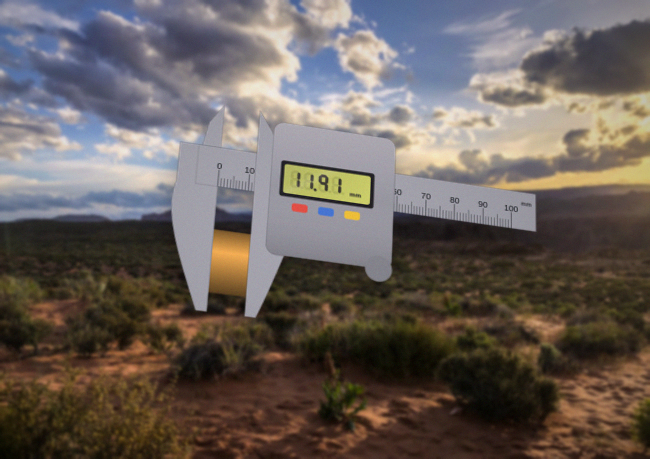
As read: 11.91,mm
